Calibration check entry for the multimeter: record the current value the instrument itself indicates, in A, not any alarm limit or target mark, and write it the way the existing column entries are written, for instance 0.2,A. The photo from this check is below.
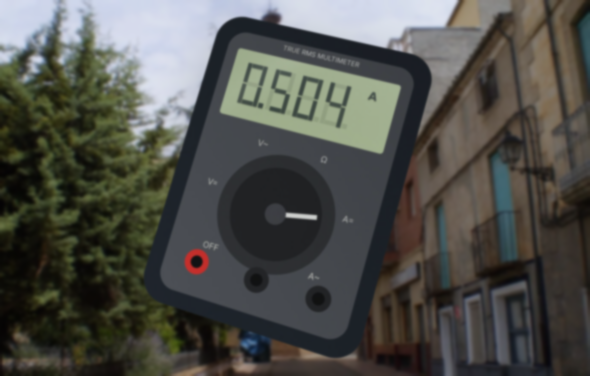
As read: 0.504,A
